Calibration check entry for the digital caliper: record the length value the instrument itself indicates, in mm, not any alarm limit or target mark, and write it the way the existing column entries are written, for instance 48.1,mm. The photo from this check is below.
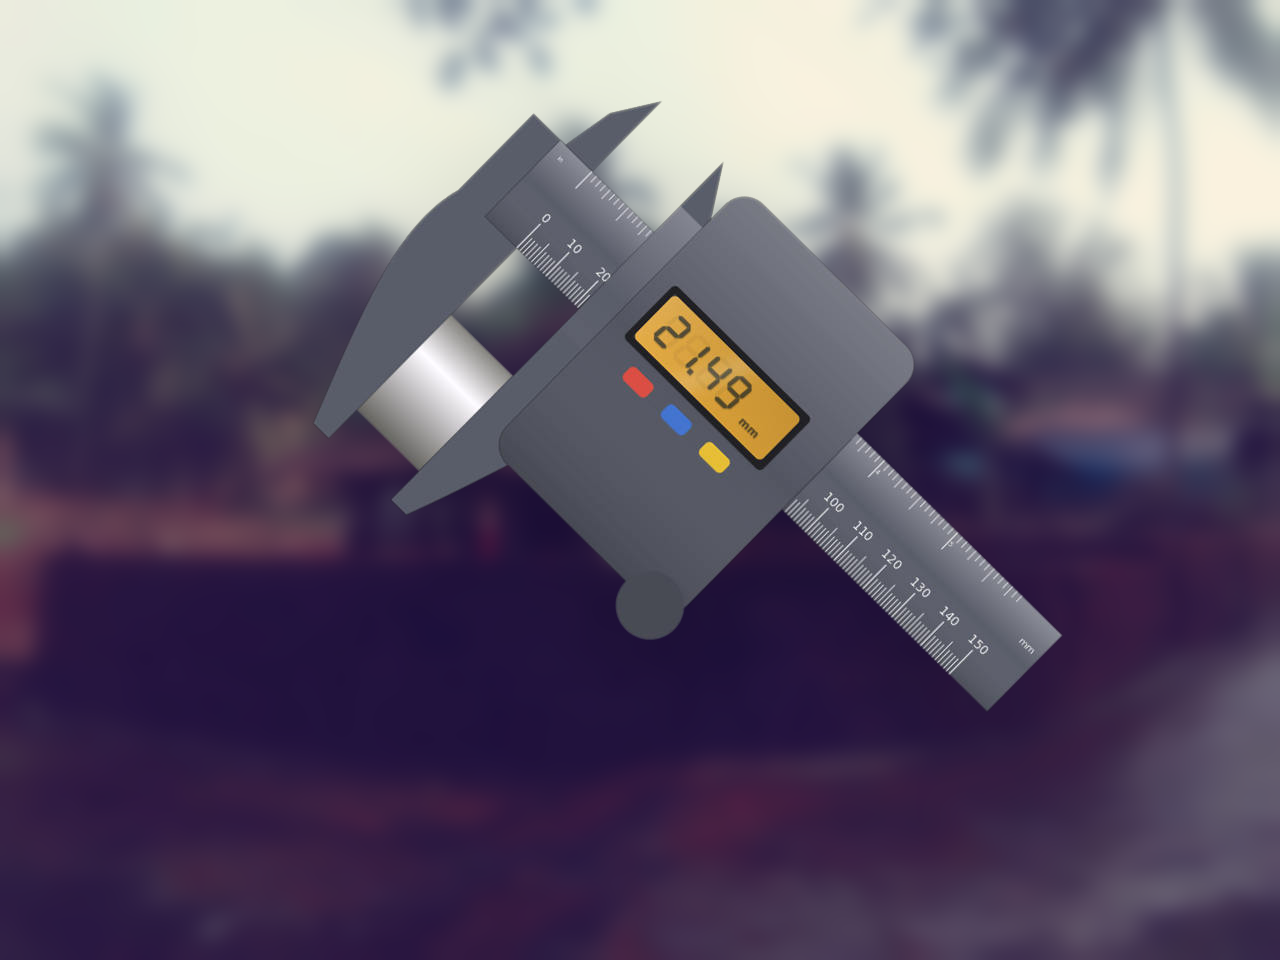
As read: 21.49,mm
